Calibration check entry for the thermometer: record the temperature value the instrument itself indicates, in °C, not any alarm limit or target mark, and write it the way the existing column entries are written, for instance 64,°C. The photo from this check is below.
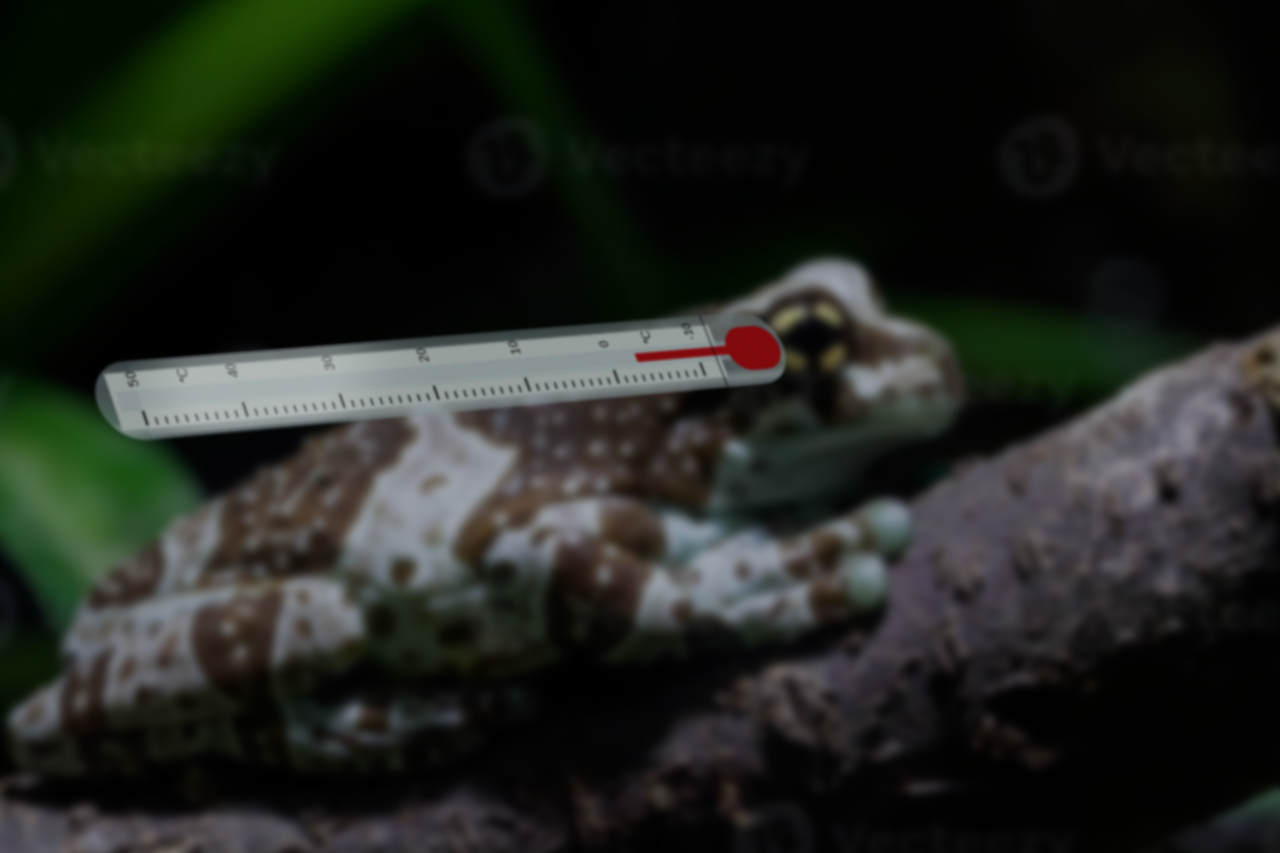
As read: -3,°C
